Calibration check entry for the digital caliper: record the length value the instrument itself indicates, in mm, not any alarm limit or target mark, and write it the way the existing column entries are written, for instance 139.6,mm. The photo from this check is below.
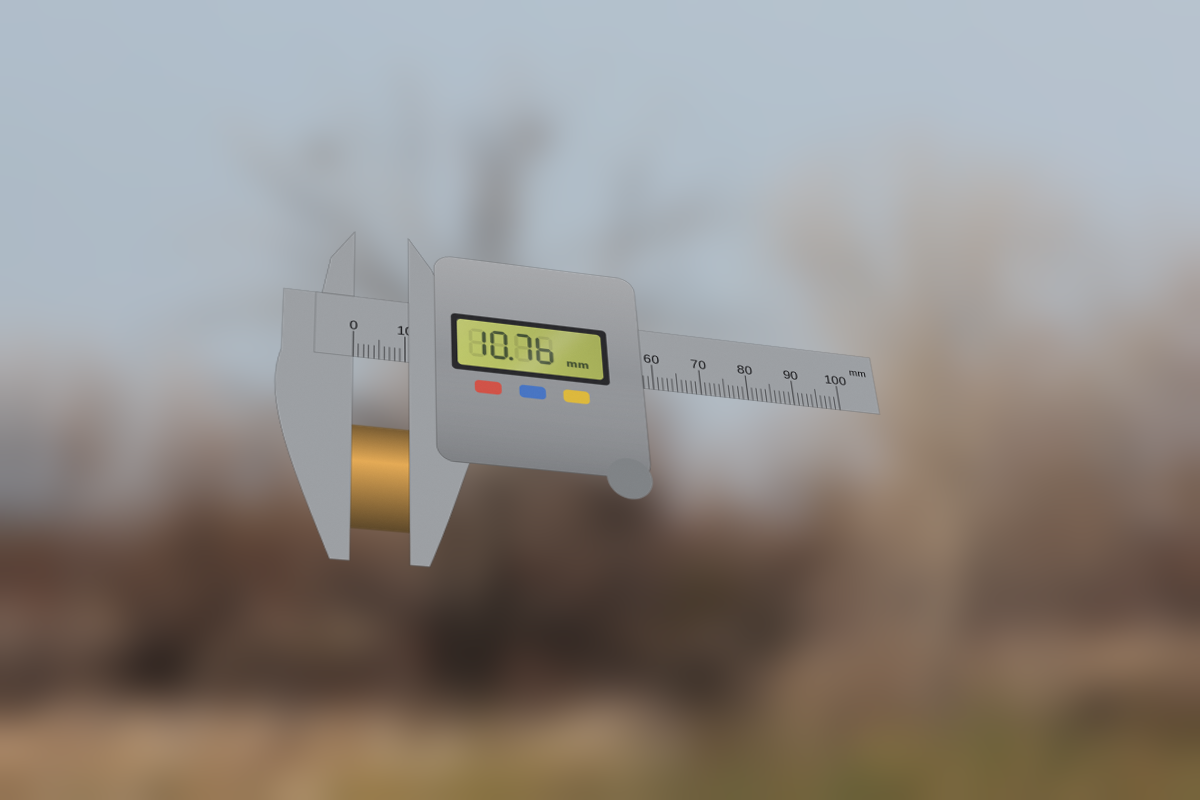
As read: 10.76,mm
